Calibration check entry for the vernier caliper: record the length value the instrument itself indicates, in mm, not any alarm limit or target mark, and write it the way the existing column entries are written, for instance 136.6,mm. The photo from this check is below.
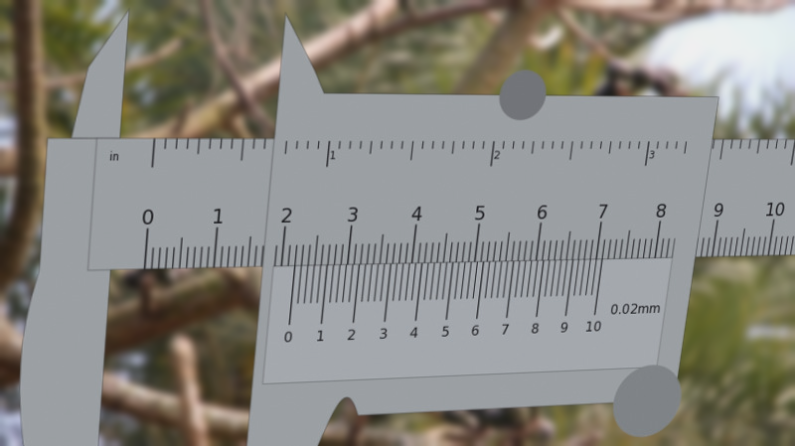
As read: 22.0,mm
